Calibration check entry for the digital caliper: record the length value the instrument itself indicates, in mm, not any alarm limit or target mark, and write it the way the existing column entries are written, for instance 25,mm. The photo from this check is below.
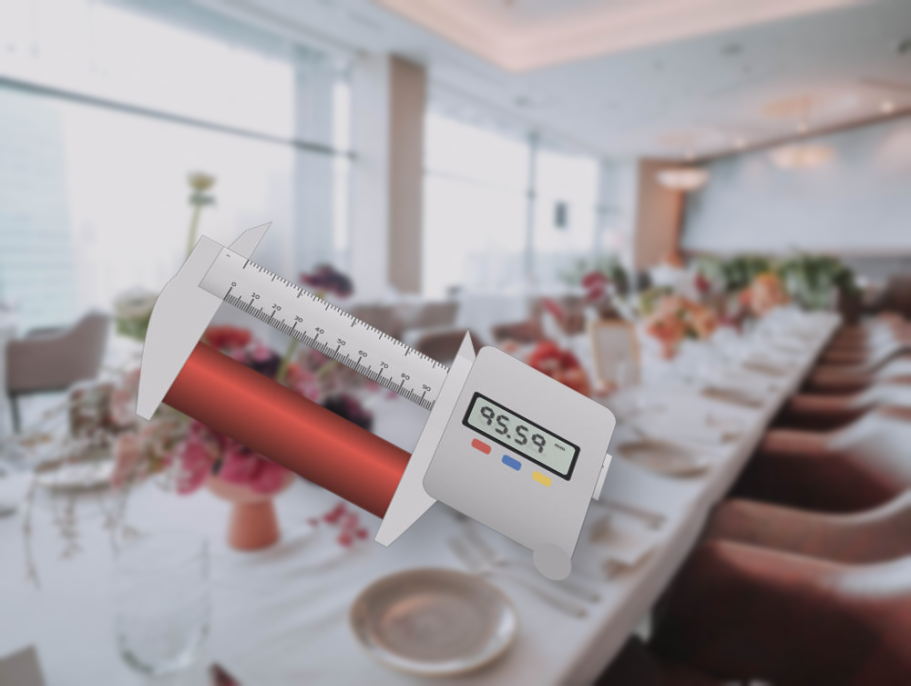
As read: 95.59,mm
